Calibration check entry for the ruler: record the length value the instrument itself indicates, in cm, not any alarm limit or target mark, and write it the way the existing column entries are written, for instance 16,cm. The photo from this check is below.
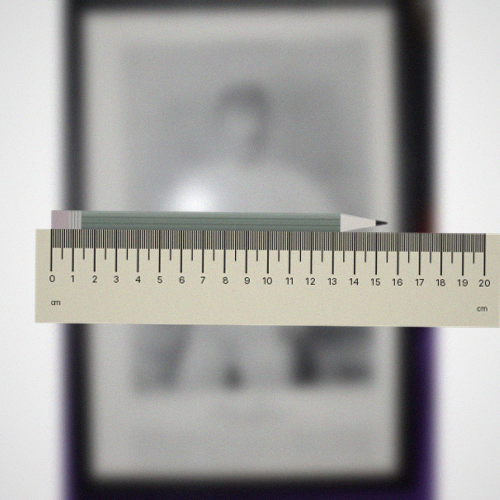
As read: 15.5,cm
